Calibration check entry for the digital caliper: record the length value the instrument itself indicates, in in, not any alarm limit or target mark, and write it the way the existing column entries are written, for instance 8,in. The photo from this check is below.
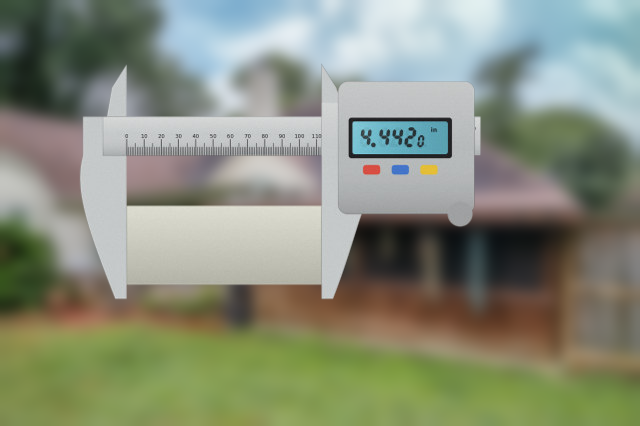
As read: 4.4420,in
